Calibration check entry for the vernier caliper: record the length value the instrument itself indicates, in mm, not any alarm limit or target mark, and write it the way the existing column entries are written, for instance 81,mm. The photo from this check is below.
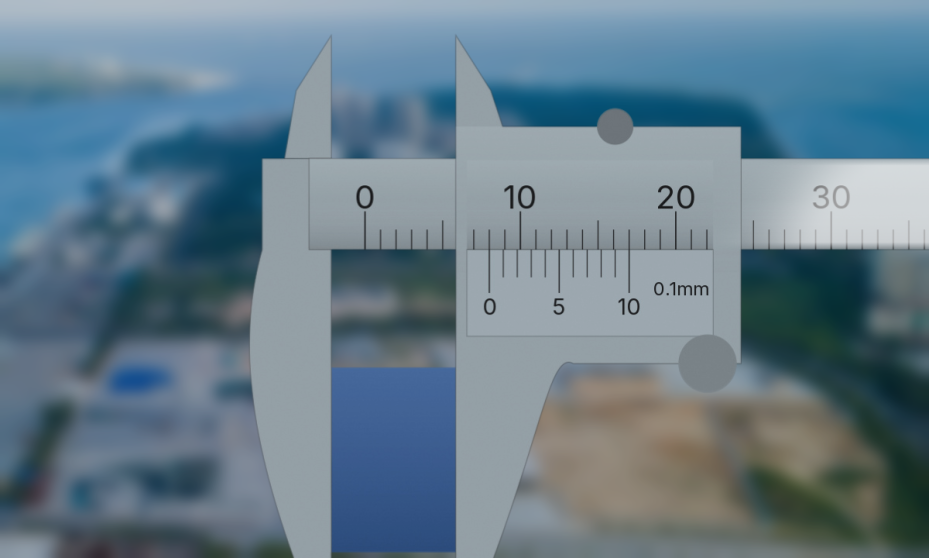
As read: 8.0,mm
